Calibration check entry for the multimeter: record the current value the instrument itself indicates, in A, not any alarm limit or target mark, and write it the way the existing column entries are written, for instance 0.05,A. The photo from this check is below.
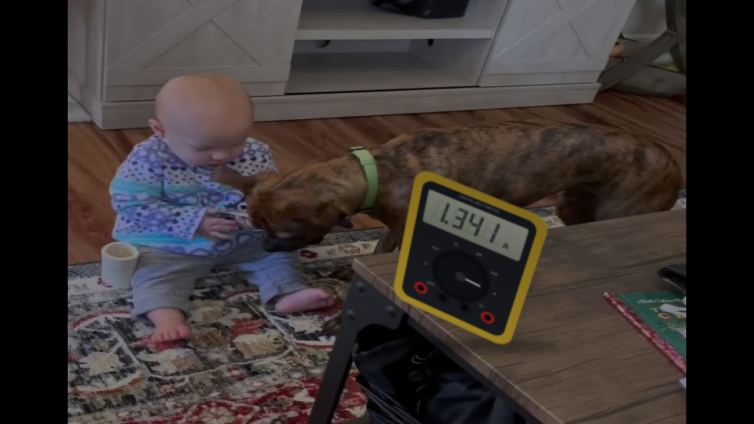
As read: 1.341,A
